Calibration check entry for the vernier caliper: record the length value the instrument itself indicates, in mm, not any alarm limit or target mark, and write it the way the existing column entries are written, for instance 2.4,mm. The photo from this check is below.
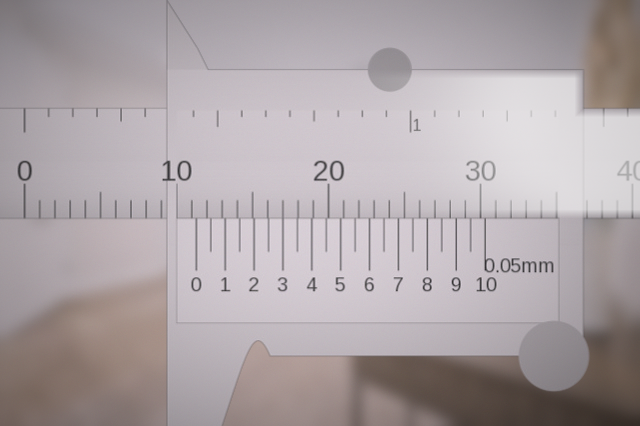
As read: 11.3,mm
